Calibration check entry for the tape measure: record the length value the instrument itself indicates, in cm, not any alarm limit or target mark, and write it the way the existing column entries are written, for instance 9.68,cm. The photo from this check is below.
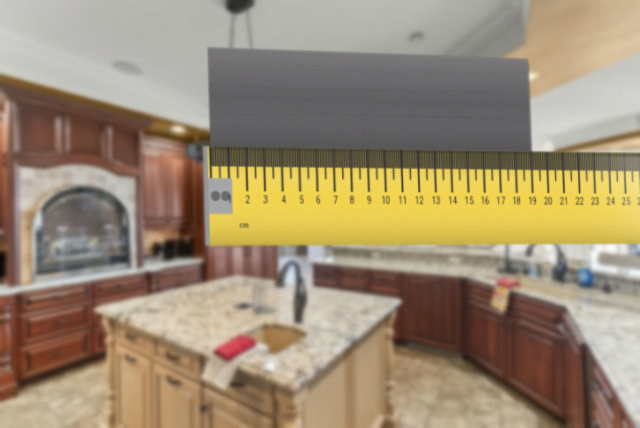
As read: 19,cm
